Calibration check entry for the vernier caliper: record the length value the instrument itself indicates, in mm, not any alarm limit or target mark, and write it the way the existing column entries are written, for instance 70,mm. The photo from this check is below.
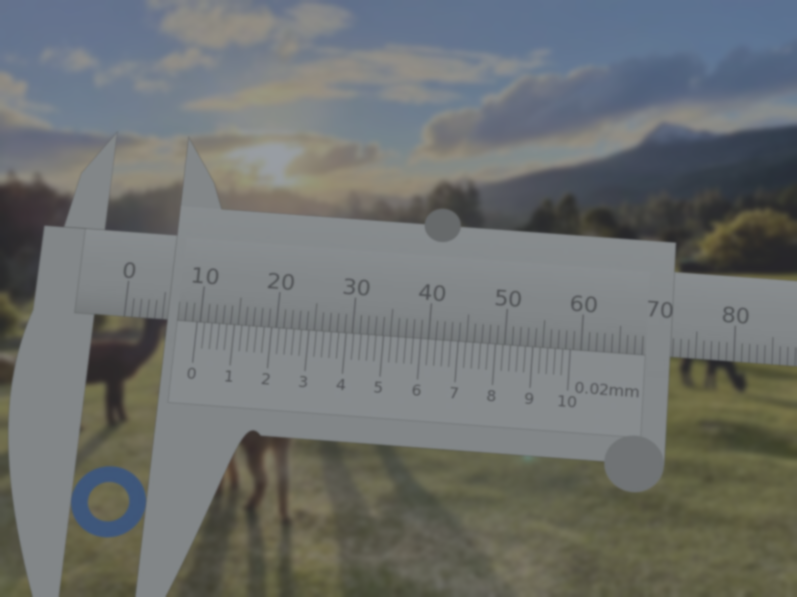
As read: 9.6,mm
